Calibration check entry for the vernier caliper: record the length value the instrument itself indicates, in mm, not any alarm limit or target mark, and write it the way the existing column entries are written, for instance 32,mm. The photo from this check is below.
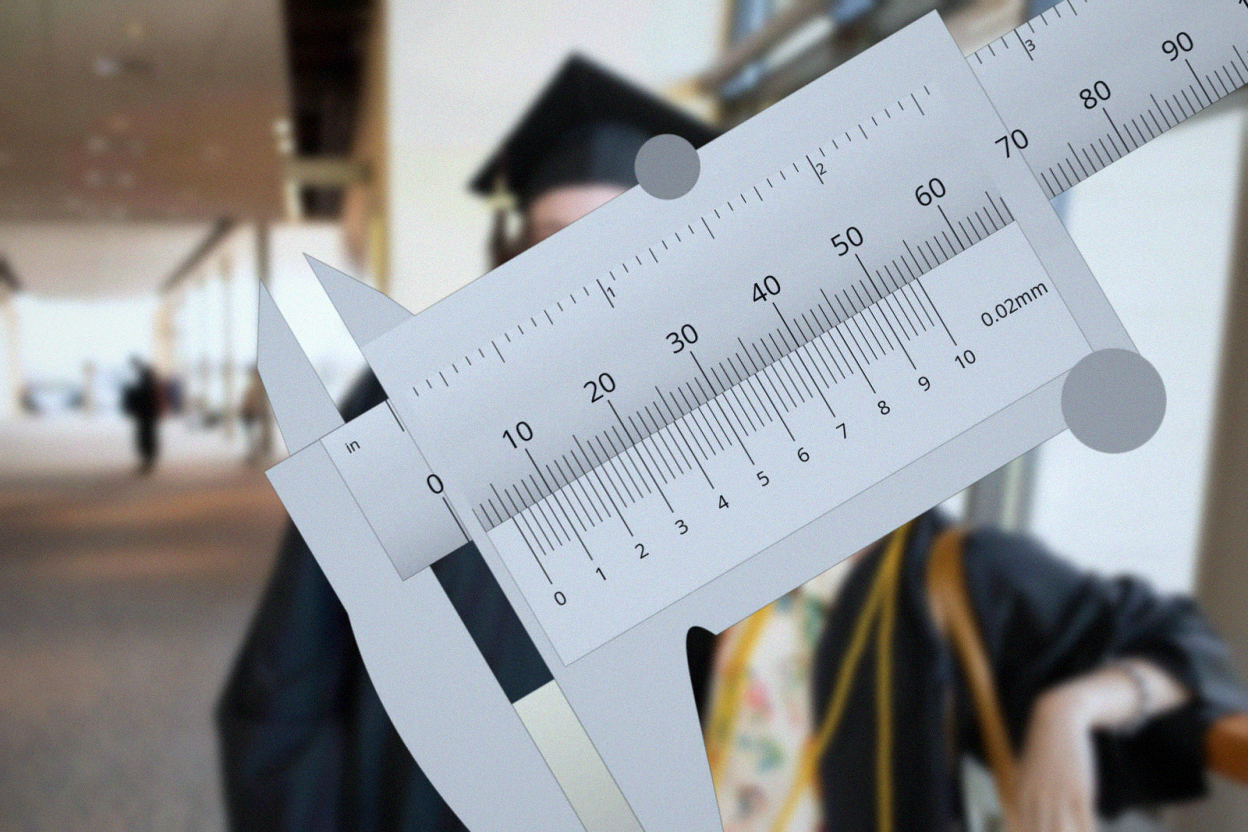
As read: 5.2,mm
